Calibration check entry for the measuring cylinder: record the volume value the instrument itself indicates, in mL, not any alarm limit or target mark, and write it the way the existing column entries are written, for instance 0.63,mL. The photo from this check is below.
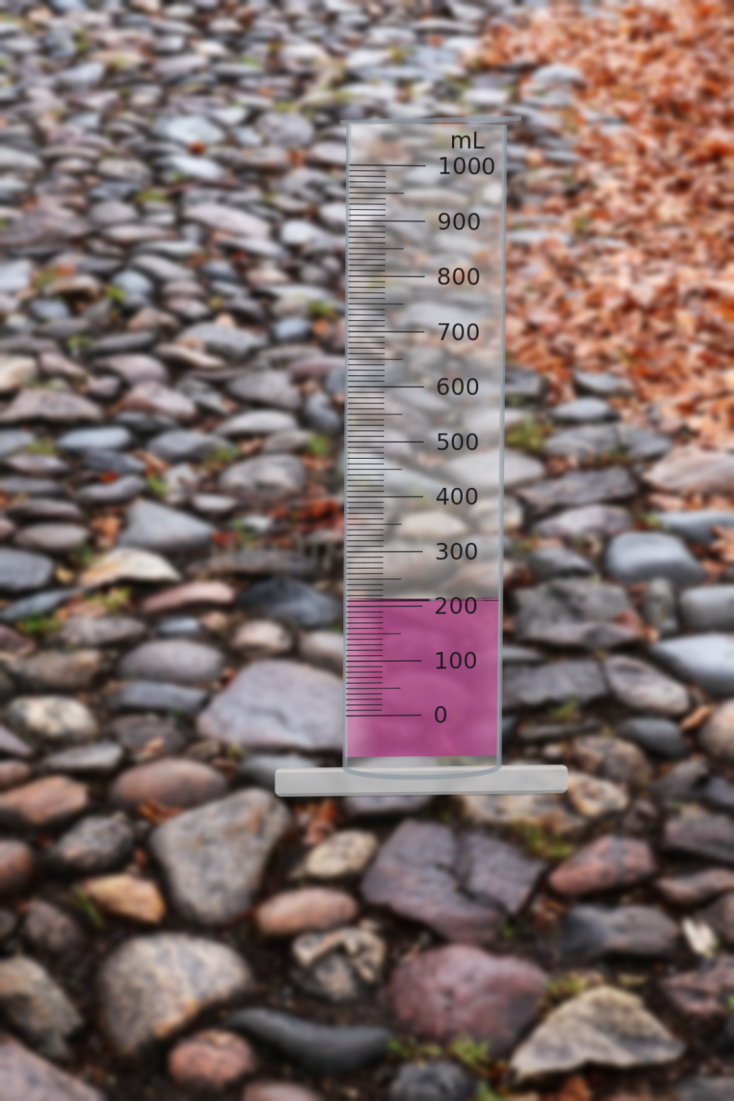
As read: 210,mL
